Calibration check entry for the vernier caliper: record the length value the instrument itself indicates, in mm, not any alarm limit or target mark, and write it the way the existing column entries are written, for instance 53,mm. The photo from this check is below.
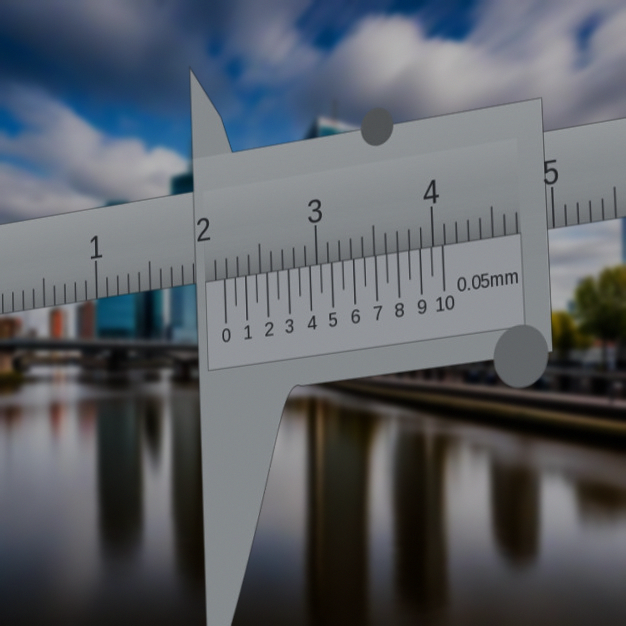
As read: 21.8,mm
